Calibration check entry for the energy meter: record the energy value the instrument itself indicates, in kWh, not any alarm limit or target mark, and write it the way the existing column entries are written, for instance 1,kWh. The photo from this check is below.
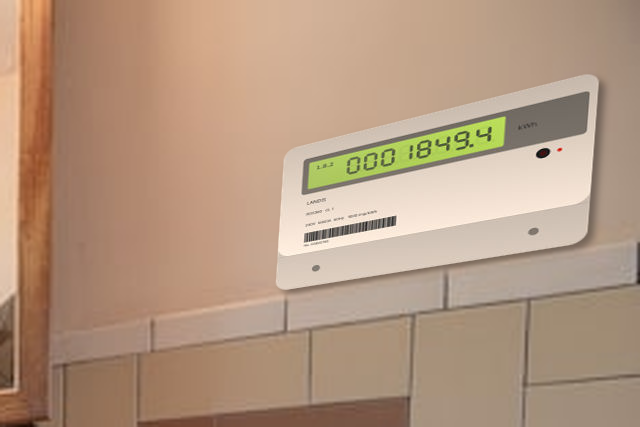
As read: 1849.4,kWh
